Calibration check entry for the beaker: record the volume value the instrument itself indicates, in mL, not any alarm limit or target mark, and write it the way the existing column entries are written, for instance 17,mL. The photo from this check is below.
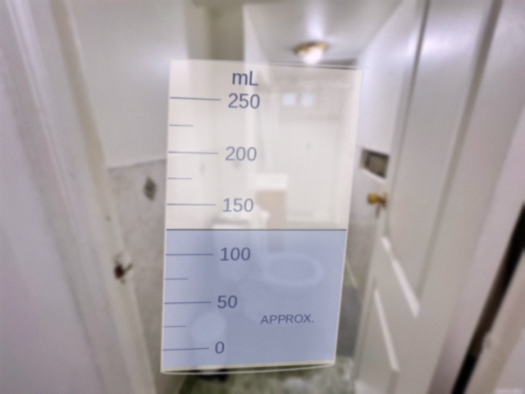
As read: 125,mL
